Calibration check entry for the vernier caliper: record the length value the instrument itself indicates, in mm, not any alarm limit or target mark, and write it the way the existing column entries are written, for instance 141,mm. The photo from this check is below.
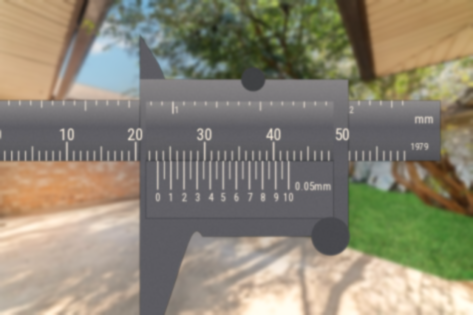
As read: 23.2,mm
